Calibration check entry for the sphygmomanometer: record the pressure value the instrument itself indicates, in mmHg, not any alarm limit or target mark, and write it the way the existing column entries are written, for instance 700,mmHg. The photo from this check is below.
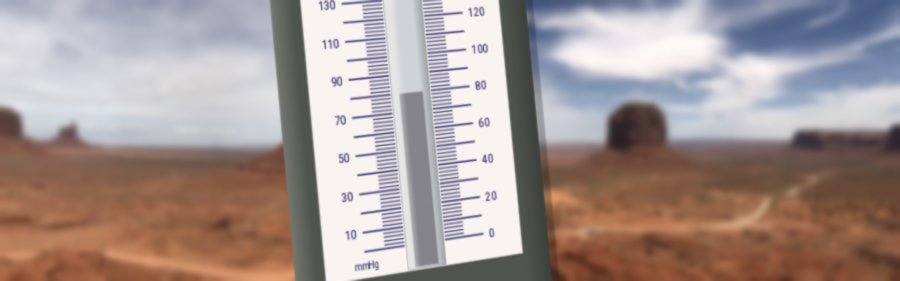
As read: 80,mmHg
